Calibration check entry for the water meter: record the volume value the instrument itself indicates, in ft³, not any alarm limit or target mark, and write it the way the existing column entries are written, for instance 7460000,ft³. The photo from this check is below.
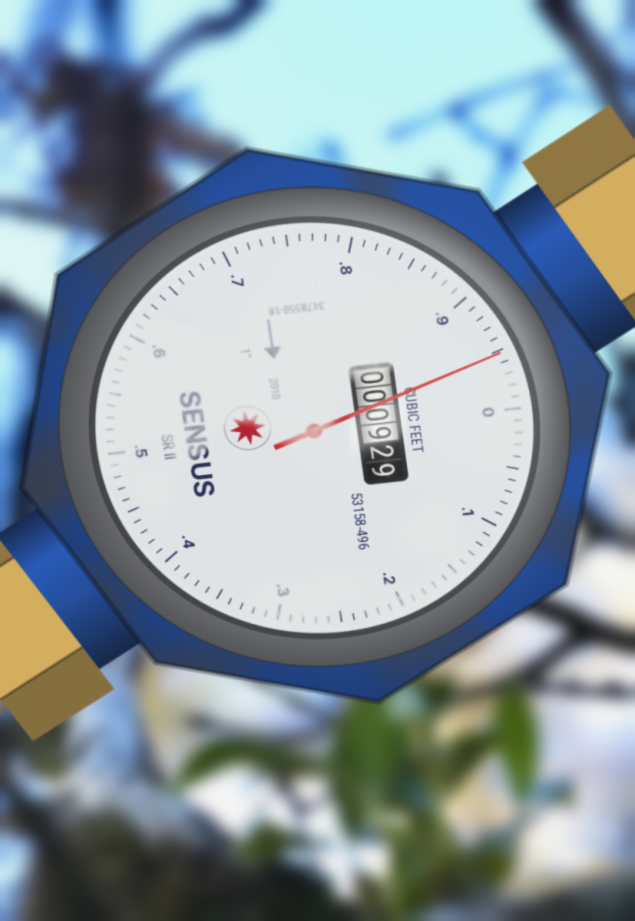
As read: 928.95,ft³
